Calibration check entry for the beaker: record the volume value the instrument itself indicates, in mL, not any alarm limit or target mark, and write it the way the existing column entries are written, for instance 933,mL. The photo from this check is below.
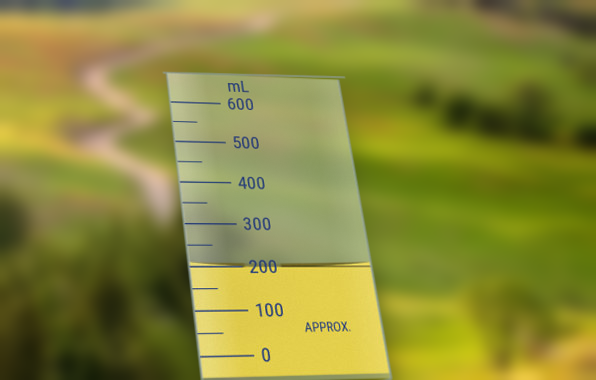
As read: 200,mL
